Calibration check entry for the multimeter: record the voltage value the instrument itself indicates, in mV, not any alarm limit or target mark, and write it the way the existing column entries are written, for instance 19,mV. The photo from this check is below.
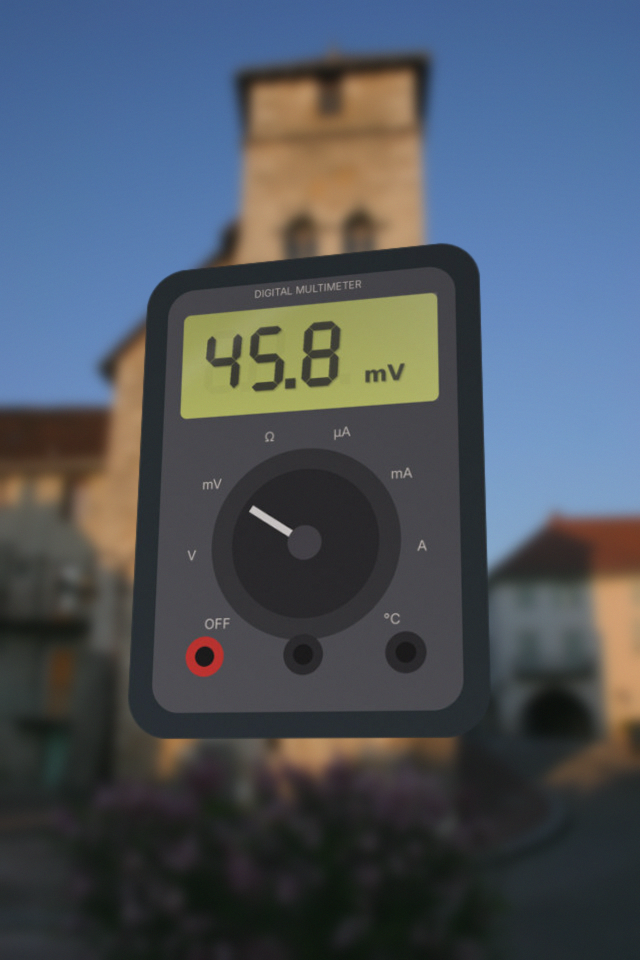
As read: 45.8,mV
